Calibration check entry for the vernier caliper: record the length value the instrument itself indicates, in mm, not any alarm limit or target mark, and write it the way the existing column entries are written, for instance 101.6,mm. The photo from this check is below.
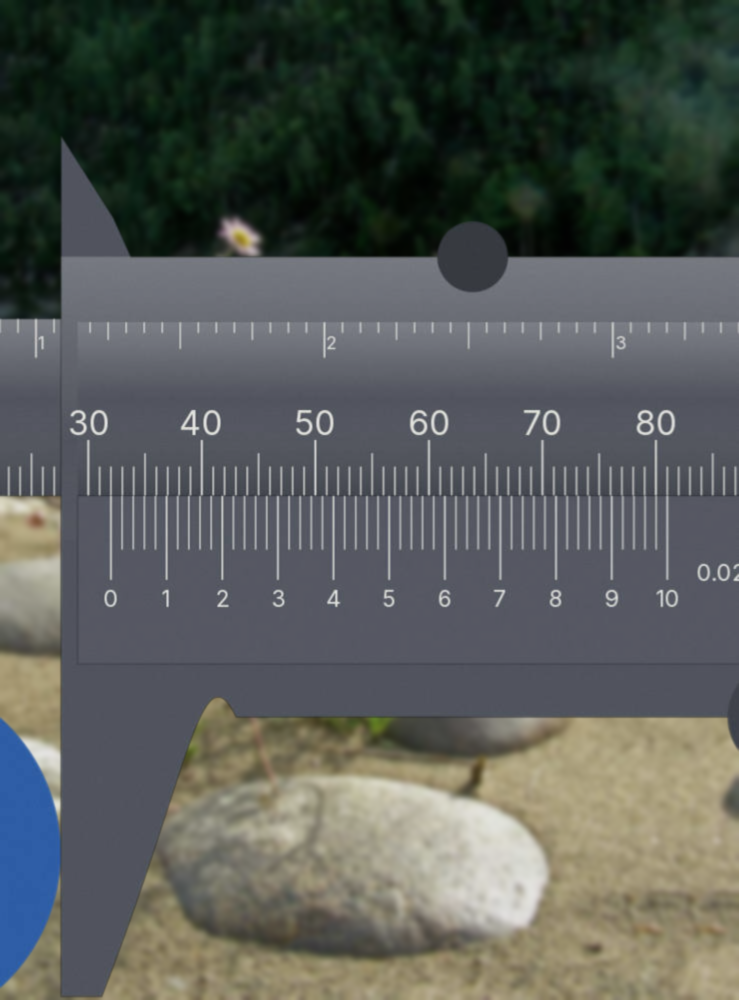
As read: 32.0,mm
